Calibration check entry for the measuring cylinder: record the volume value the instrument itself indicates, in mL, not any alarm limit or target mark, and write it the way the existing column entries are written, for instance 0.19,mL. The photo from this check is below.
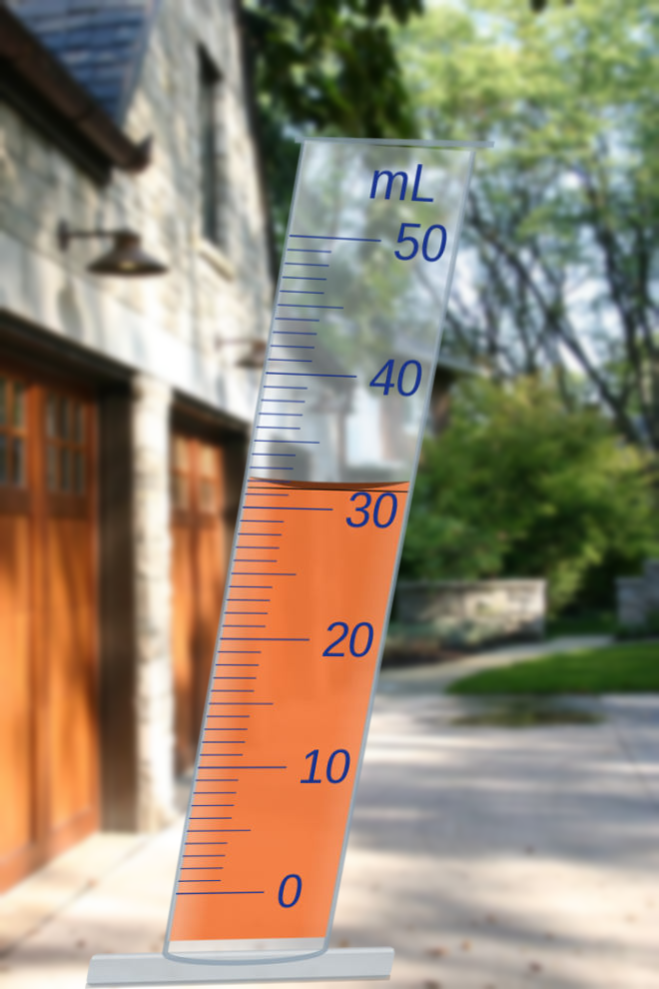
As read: 31.5,mL
